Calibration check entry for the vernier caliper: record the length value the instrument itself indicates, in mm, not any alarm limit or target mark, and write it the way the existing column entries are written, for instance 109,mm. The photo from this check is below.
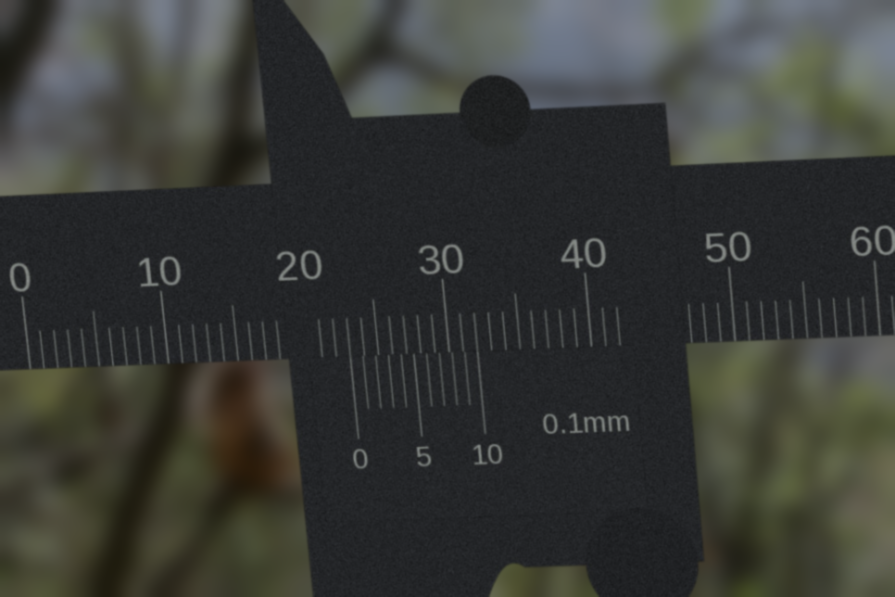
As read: 23.0,mm
